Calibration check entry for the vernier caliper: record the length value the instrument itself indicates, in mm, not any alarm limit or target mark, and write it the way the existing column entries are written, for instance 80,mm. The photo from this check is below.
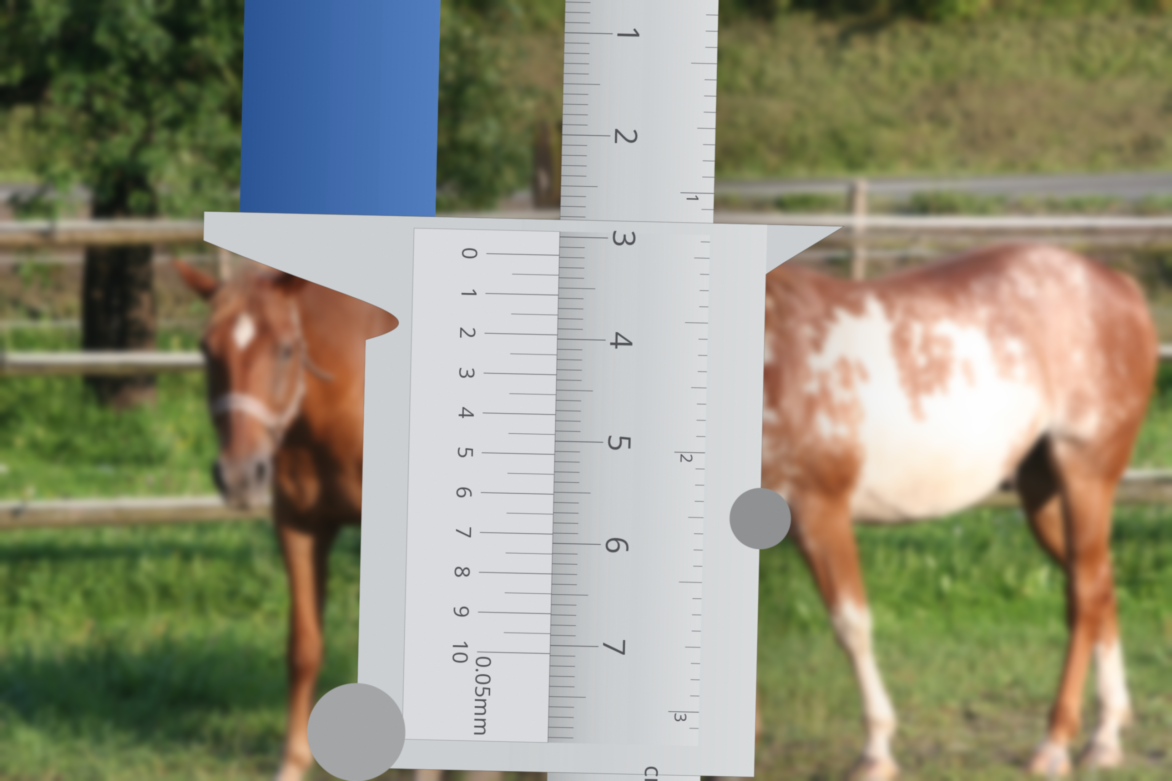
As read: 31.8,mm
